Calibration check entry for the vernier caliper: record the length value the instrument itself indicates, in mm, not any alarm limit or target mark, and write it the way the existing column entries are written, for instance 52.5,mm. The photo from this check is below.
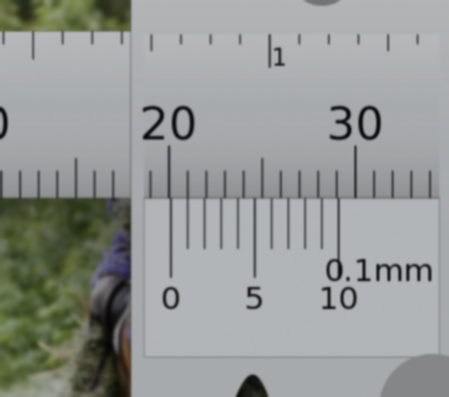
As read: 20.1,mm
